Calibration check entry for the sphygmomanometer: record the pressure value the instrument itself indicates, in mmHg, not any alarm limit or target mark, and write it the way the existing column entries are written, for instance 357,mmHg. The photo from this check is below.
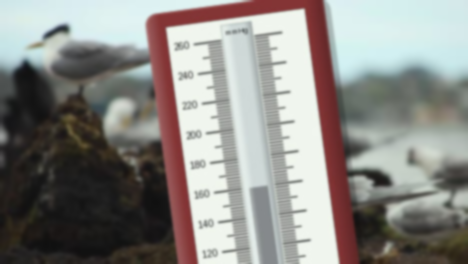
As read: 160,mmHg
